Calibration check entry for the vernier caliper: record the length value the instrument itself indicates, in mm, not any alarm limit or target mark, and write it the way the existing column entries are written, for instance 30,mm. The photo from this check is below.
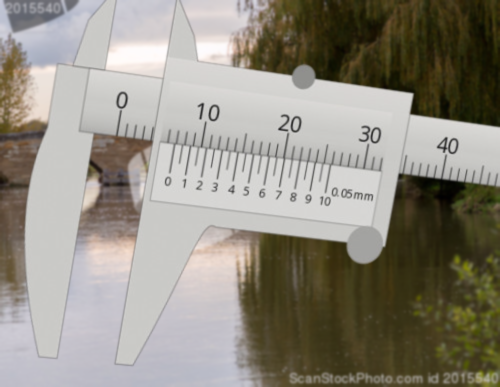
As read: 6.8,mm
